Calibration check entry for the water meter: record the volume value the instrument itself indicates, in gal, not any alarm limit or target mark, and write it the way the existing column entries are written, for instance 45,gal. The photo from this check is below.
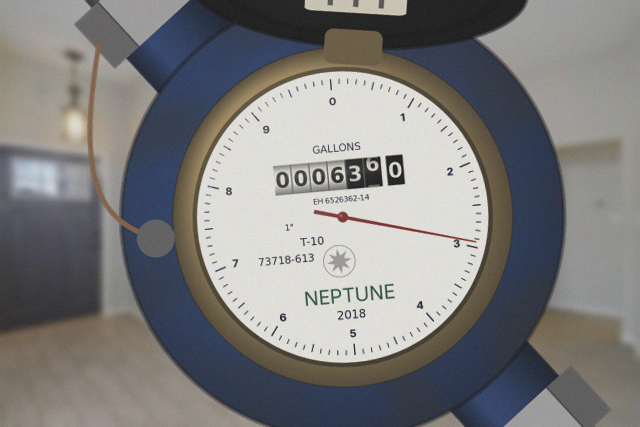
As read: 6362.9,gal
